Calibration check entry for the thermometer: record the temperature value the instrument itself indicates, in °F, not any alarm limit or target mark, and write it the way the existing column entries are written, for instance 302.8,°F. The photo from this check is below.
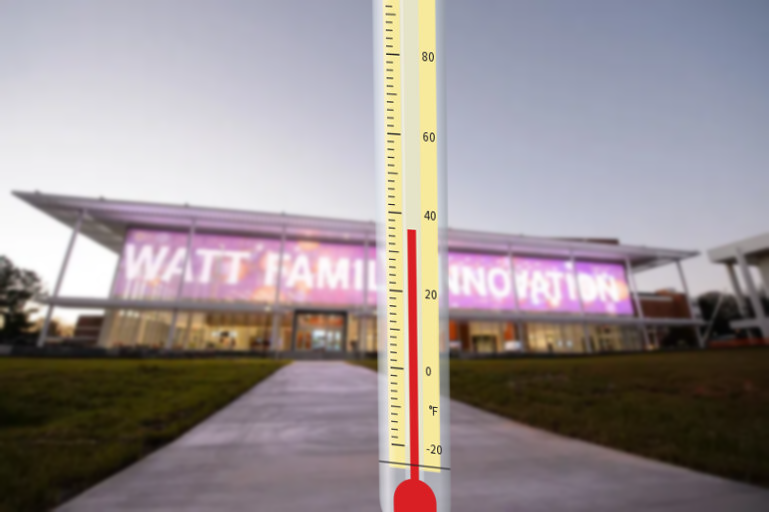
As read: 36,°F
